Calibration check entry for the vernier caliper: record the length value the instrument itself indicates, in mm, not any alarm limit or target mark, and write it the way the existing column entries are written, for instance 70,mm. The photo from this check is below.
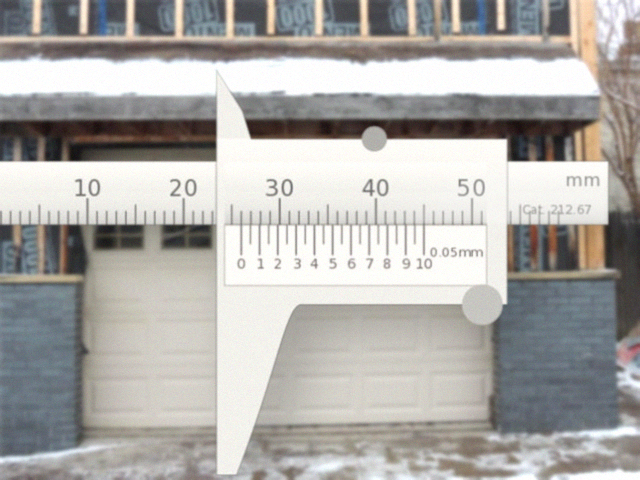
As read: 26.0,mm
